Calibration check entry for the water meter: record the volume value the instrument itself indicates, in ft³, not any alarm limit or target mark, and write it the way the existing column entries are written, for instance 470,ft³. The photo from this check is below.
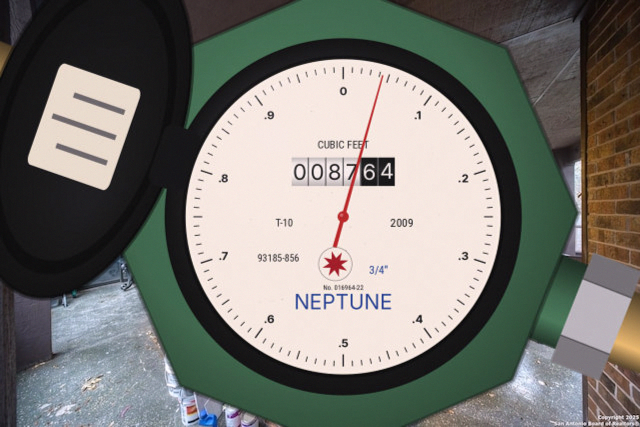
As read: 8764.04,ft³
